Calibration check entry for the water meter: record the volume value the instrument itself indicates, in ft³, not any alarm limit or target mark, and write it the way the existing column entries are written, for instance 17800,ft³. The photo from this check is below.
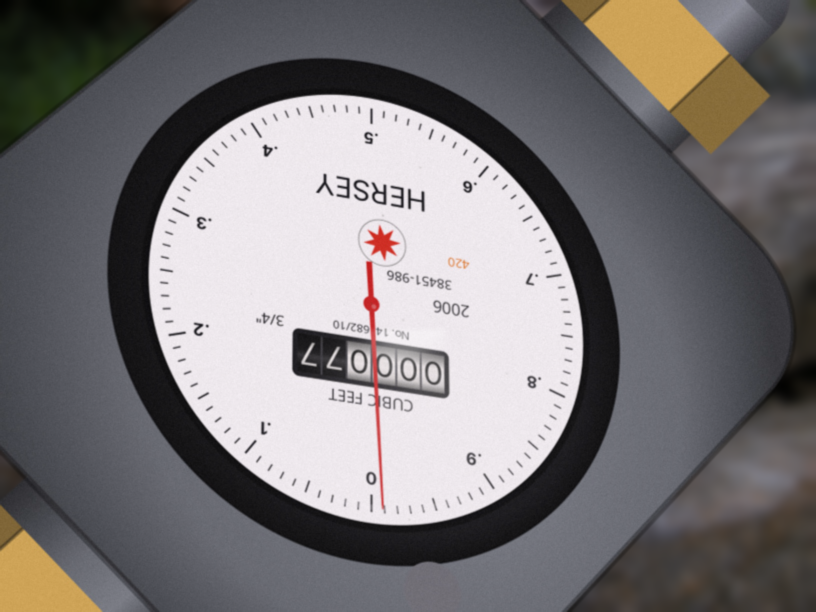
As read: 76.99,ft³
